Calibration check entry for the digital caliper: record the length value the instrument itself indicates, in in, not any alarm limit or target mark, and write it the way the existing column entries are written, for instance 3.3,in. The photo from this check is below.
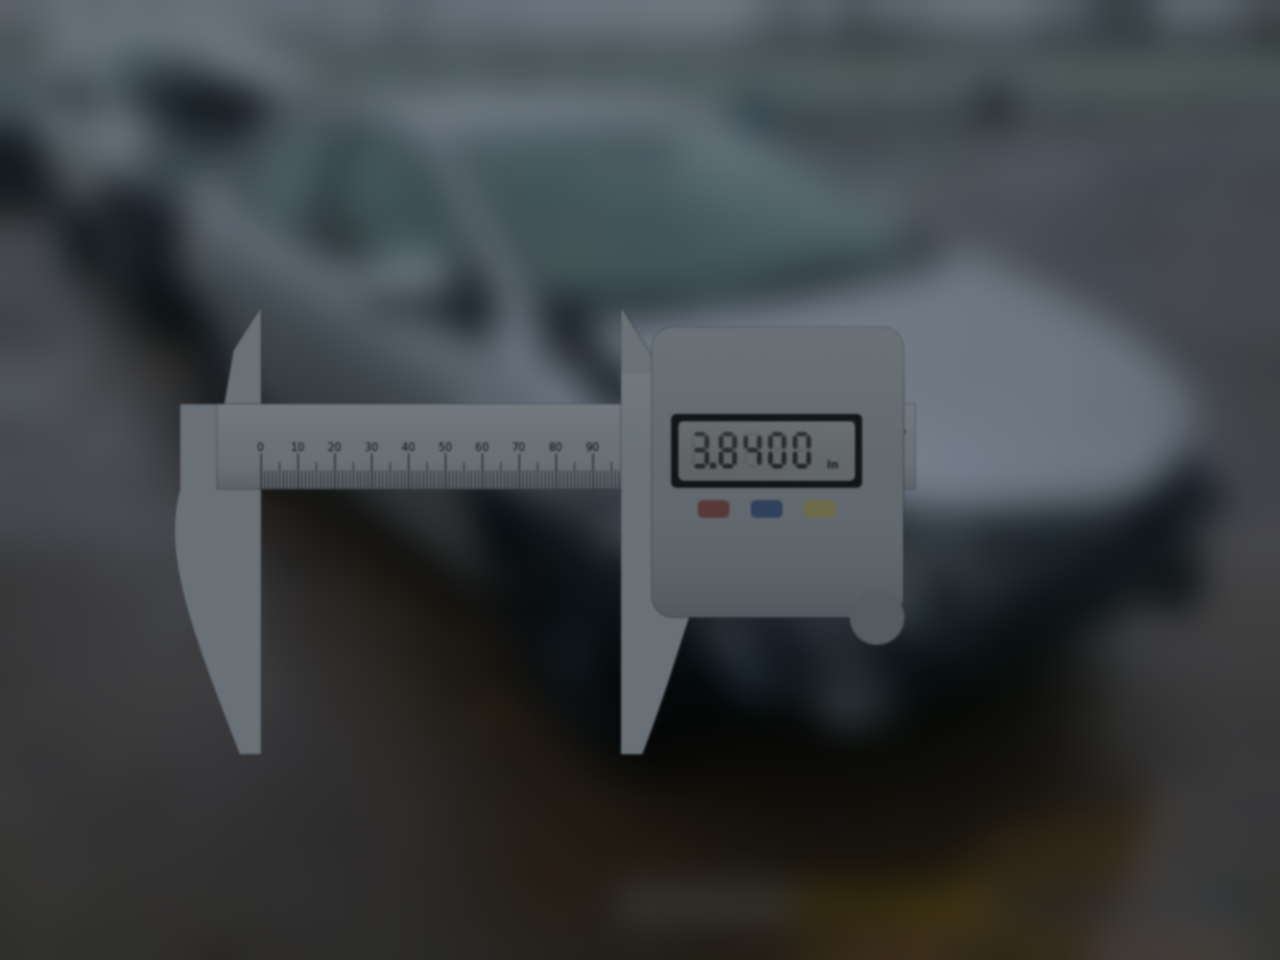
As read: 3.8400,in
